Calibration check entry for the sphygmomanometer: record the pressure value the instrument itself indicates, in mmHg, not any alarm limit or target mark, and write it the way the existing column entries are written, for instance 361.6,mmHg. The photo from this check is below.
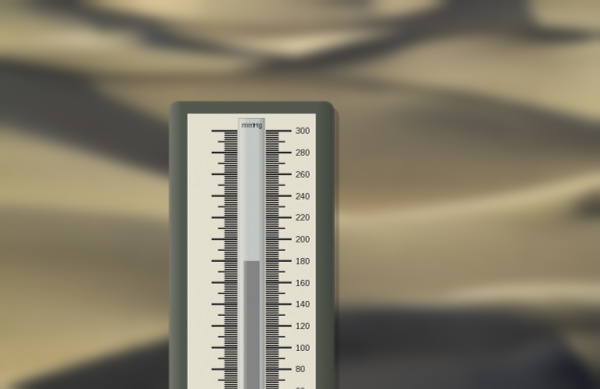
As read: 180,mmHg
